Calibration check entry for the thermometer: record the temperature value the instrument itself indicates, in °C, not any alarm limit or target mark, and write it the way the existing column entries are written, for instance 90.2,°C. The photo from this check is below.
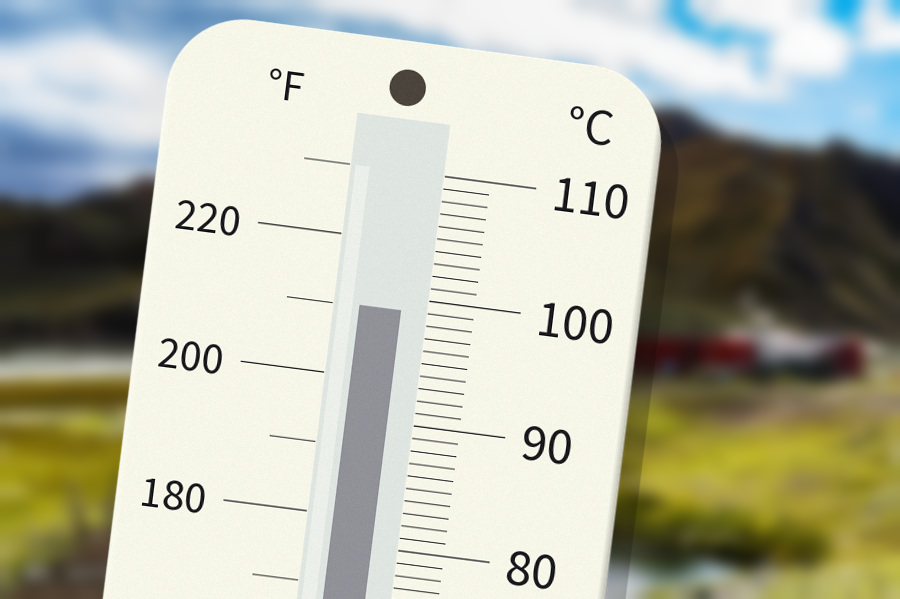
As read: 99,°C
